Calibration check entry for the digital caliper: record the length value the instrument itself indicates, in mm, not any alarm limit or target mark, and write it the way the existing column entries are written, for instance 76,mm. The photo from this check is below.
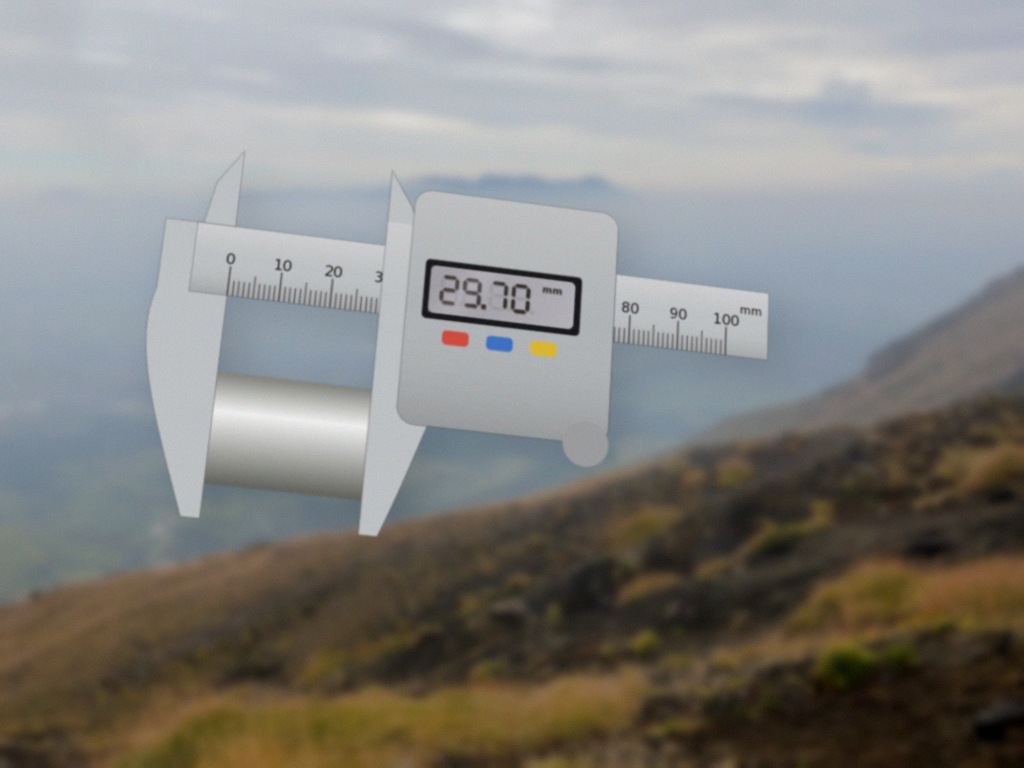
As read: 29.70,mm
